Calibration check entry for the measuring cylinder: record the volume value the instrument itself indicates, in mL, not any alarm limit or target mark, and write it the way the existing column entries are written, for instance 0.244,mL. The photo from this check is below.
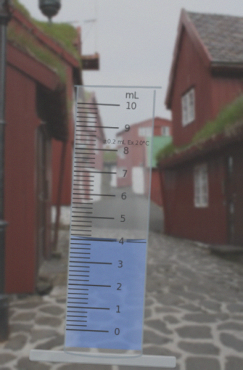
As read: 4,mL
